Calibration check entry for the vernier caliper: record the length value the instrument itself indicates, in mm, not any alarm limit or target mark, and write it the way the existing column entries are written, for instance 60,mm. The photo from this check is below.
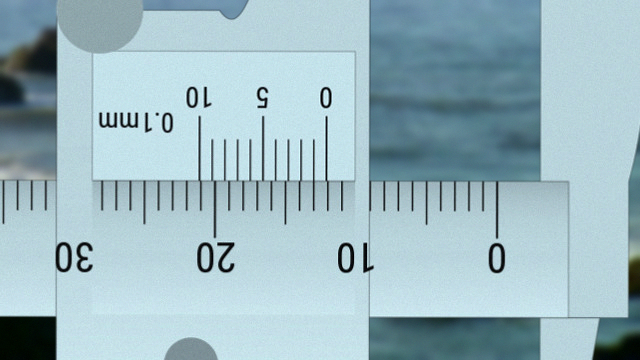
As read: 12.1,mm
